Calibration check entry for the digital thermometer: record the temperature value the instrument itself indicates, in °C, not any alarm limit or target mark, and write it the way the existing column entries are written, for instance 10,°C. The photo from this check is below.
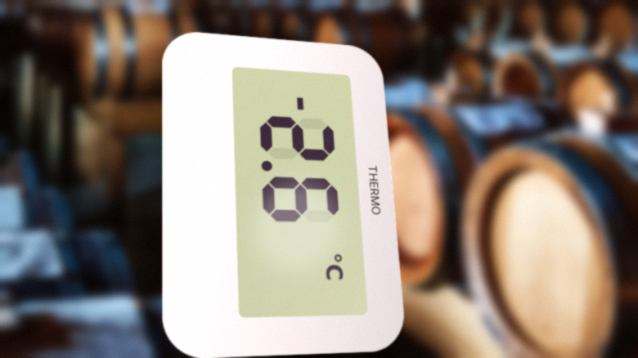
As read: -2.6,°C
